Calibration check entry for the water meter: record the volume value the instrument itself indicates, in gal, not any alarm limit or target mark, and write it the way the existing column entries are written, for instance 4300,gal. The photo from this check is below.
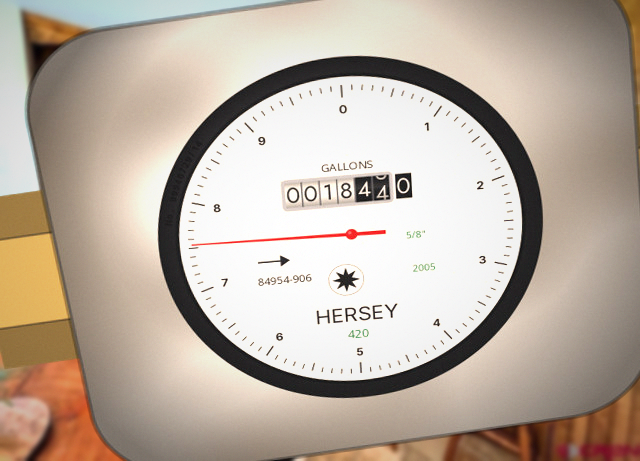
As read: 18437.5,gal
